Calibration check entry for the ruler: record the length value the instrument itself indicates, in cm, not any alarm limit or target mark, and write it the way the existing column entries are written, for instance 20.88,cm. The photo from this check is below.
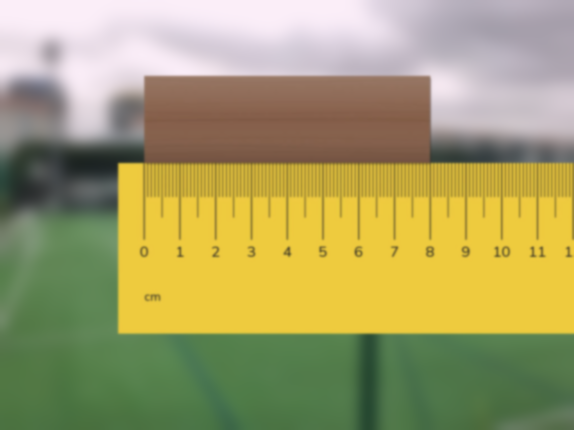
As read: 8,cm
